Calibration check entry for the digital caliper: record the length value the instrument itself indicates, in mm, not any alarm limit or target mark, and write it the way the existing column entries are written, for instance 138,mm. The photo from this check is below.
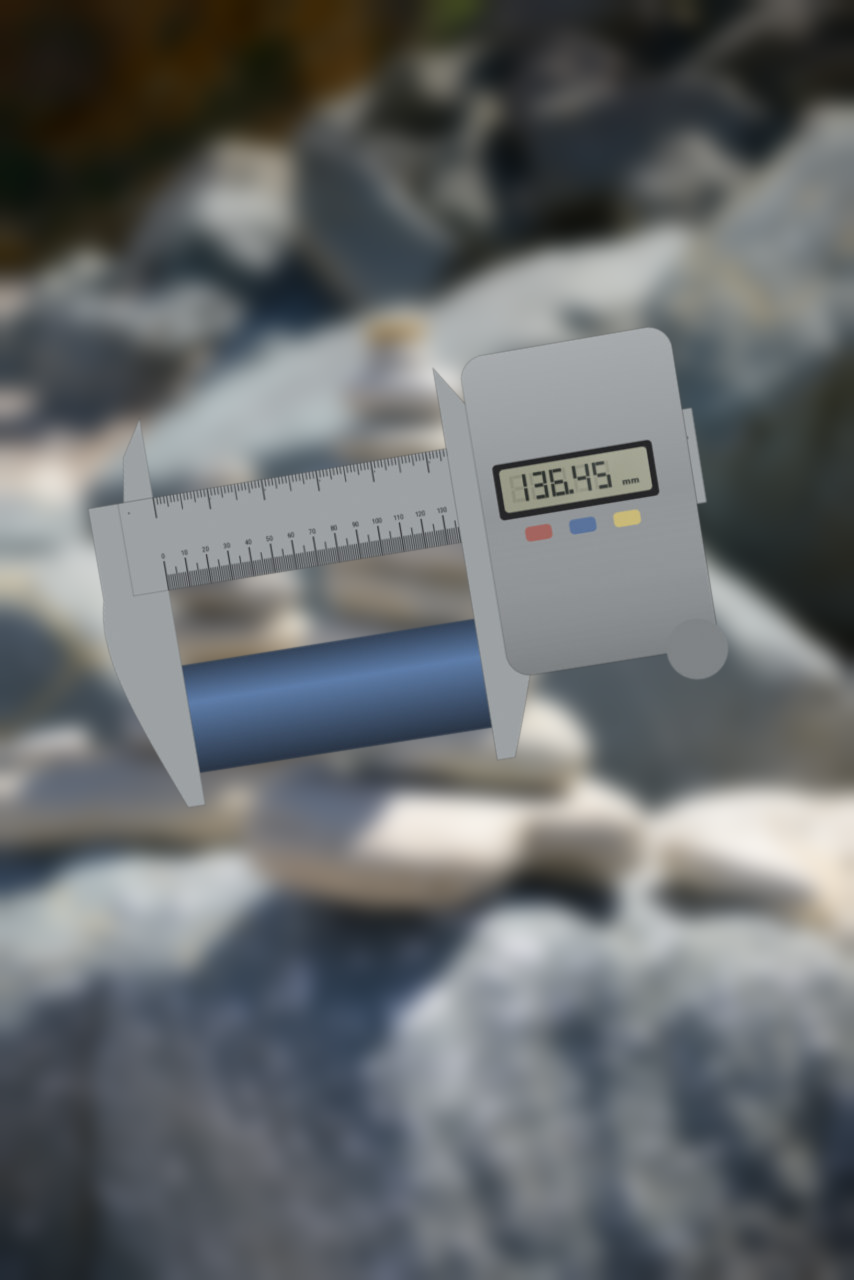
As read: 136.45,mm
